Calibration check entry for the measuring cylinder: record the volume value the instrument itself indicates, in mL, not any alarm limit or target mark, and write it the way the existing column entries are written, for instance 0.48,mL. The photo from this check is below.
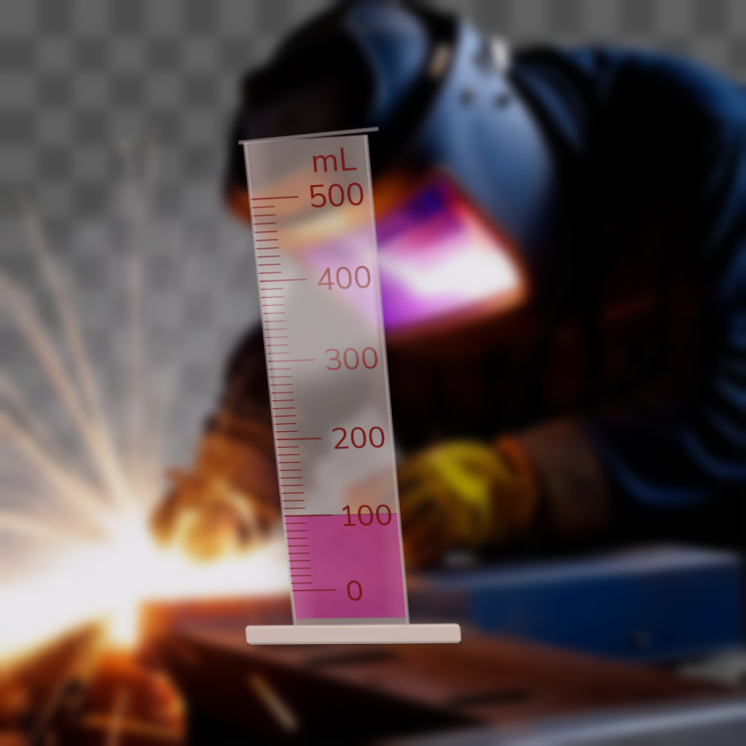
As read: 100,mL
